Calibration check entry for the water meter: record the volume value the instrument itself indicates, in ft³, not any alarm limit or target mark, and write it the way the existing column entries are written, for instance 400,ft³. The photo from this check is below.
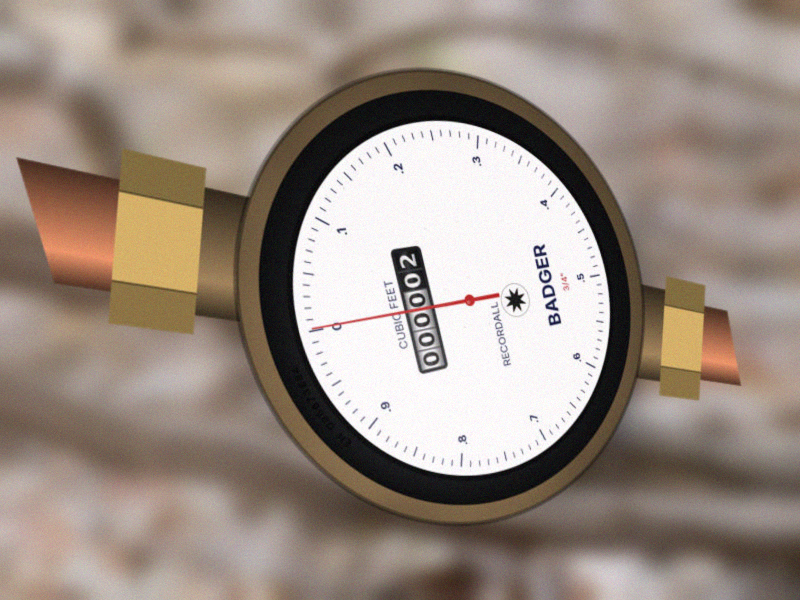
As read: 2.00,ft³
